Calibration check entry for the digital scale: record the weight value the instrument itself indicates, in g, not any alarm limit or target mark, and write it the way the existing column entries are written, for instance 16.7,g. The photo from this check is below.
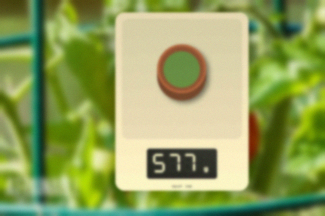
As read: 577,g
